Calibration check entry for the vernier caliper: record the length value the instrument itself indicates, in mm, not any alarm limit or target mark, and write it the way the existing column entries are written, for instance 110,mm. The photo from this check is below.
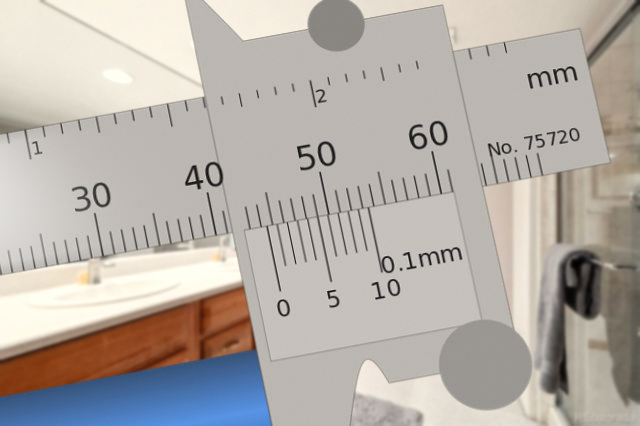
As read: 44.5,mm
